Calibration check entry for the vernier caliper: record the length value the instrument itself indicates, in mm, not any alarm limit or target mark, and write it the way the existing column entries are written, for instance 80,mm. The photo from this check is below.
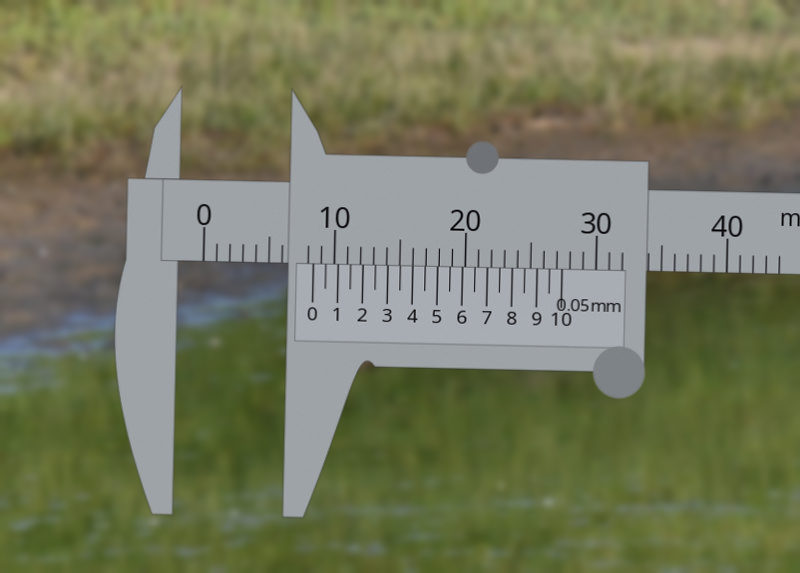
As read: 8.4,mm
